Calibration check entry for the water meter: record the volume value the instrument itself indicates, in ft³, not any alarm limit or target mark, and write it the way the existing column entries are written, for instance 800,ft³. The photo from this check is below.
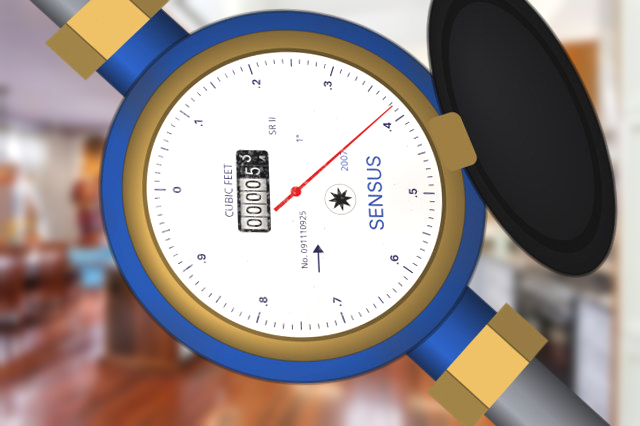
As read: 53.38,ft³
